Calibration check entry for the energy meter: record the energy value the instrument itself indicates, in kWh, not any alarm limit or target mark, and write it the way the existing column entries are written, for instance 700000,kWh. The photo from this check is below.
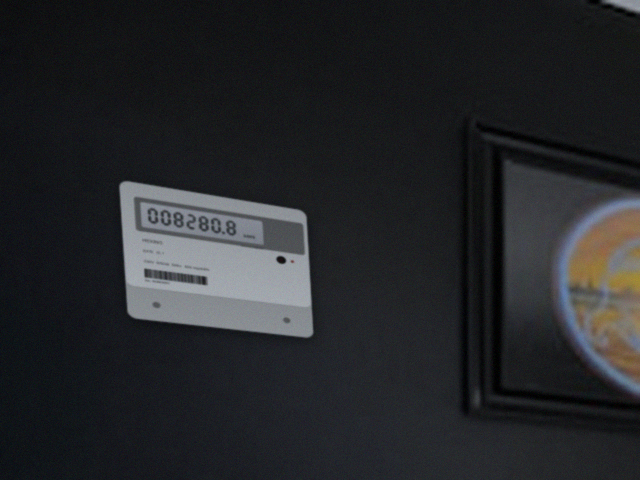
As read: 8280.8,kWh
